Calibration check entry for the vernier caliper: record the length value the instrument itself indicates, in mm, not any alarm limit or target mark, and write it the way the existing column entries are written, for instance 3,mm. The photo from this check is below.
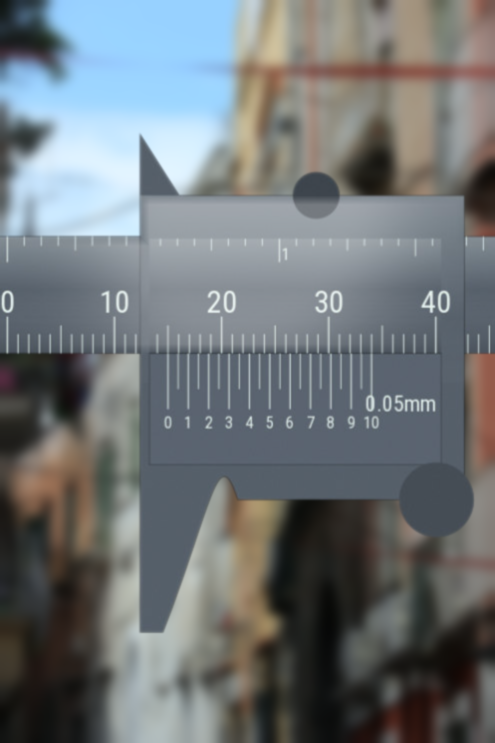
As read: 15.0,mm
